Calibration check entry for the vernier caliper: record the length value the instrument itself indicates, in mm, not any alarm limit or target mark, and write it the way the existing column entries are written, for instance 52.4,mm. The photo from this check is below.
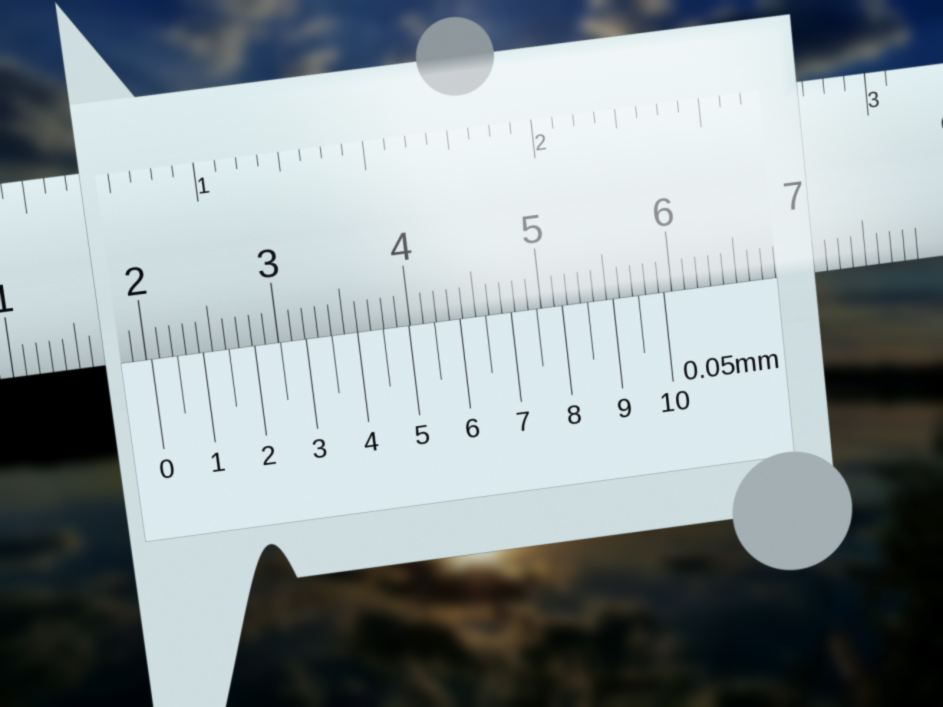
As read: 20.4,mm
